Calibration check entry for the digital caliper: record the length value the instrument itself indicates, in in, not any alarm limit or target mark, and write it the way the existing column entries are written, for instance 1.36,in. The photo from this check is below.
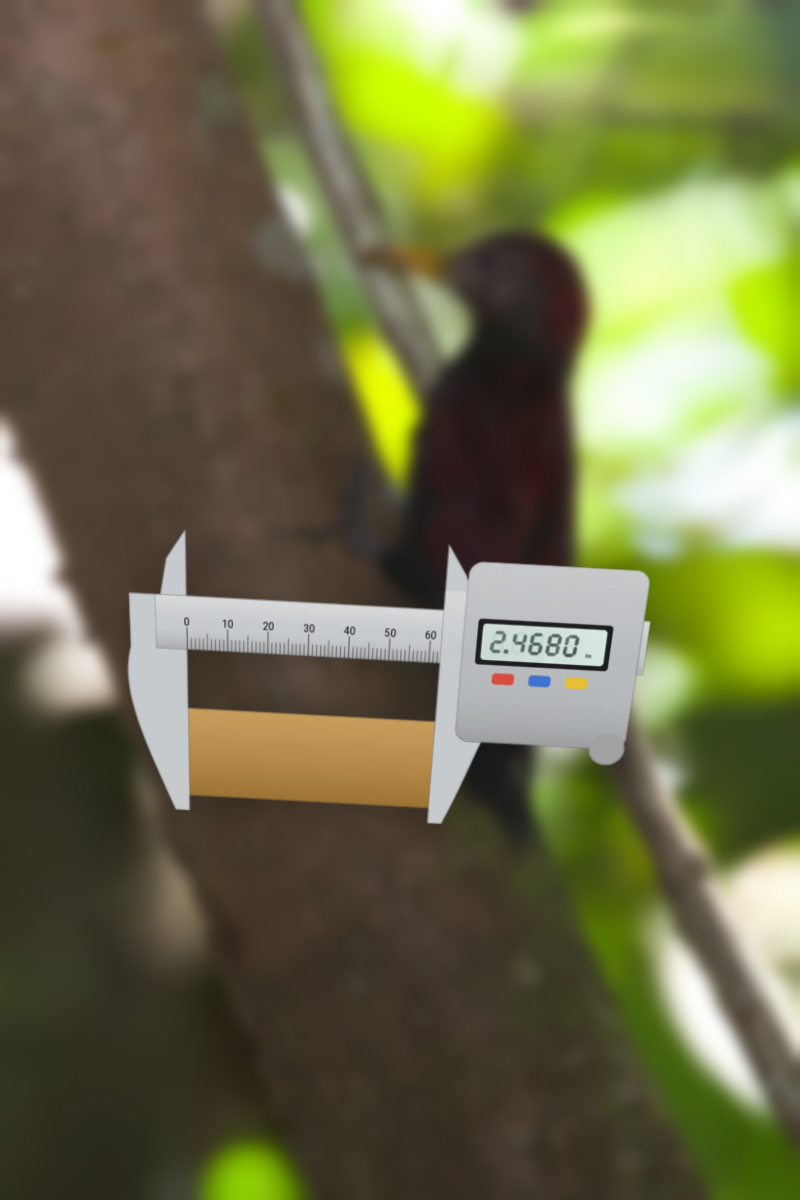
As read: 2.4680,in
